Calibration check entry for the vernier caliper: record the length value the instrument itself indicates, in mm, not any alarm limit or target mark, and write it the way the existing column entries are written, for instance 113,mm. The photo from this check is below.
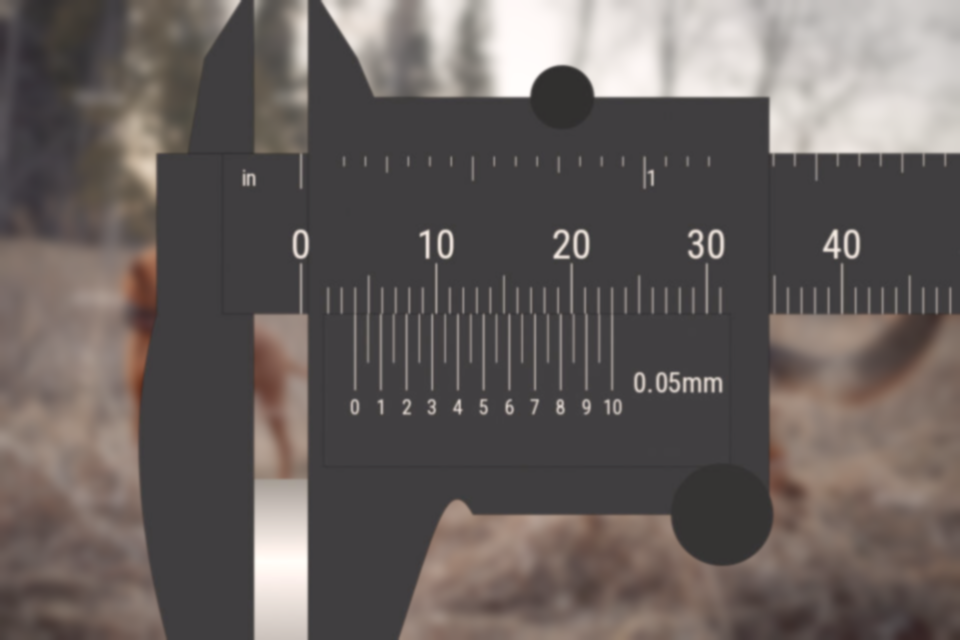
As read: 4.0,mm
